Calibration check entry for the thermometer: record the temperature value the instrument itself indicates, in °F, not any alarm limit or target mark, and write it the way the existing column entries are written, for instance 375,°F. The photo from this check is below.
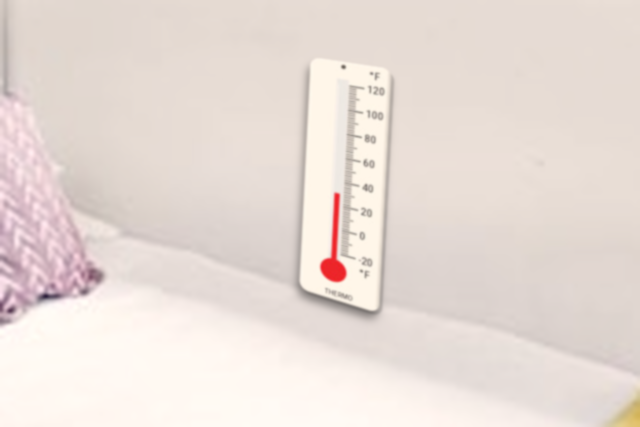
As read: 30,°F
